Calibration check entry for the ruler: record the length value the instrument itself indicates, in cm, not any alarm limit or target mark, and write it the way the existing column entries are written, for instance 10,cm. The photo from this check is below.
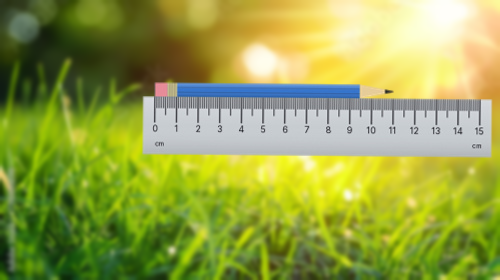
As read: 11,cm
